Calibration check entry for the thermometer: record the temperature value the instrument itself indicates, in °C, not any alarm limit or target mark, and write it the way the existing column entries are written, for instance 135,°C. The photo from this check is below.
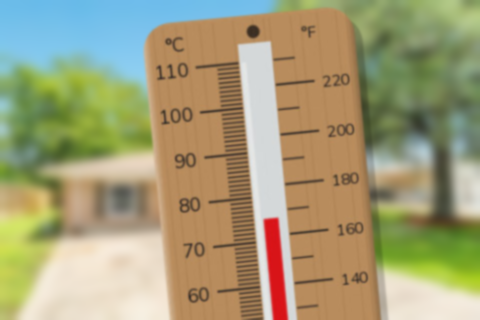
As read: 75,°C
